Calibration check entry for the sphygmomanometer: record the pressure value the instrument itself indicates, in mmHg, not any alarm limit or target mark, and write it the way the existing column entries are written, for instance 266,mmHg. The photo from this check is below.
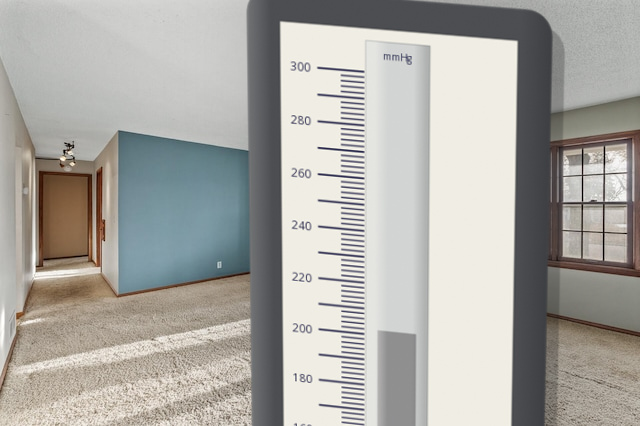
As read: 202,mmHg
